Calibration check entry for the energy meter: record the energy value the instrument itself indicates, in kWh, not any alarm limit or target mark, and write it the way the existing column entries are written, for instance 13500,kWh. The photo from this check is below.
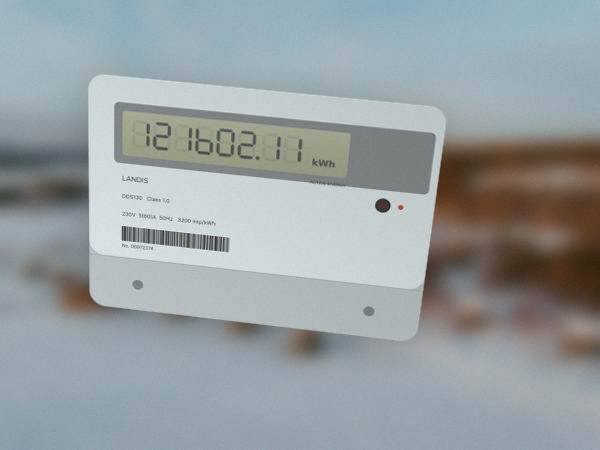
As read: 121602.11,kWh
